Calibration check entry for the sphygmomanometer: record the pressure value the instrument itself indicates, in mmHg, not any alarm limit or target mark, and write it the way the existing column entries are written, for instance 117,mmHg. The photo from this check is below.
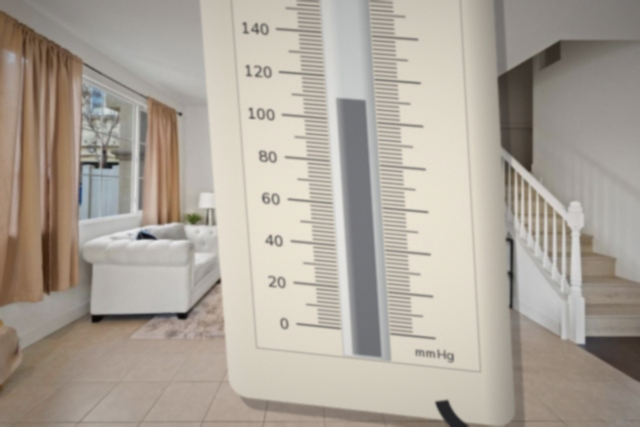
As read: 110,mmHg
